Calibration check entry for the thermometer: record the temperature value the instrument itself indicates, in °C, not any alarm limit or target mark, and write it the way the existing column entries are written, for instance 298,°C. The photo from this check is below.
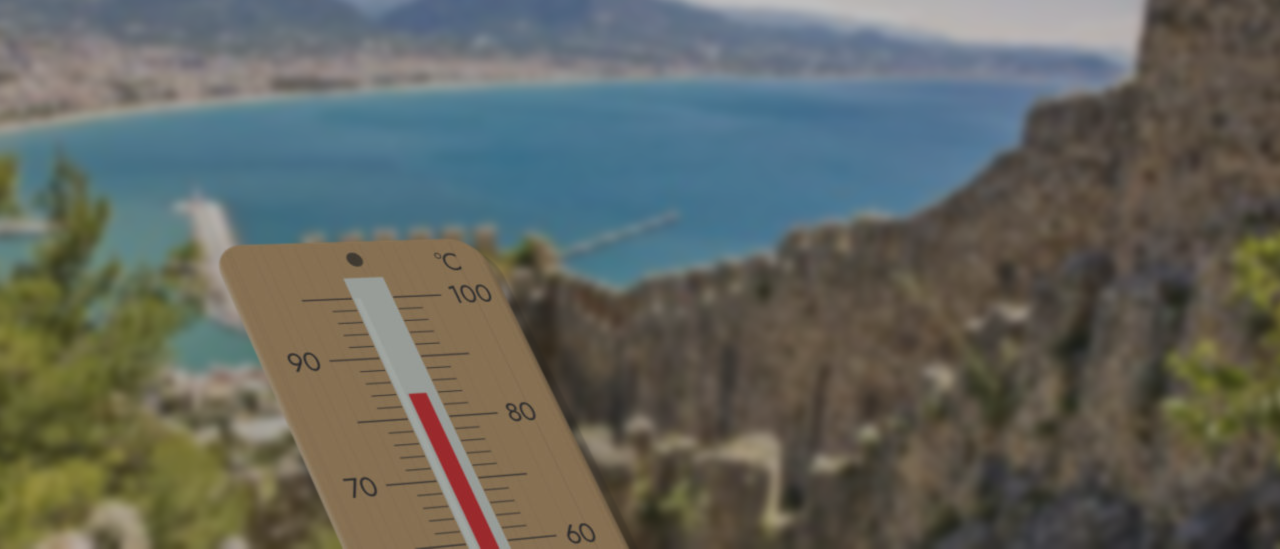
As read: 84,°C
